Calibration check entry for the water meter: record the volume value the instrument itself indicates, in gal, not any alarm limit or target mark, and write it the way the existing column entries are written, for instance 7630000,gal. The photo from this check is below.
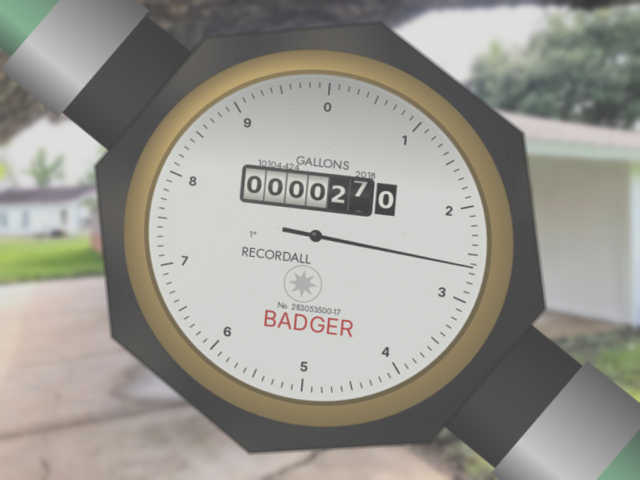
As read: 272.6,gal
